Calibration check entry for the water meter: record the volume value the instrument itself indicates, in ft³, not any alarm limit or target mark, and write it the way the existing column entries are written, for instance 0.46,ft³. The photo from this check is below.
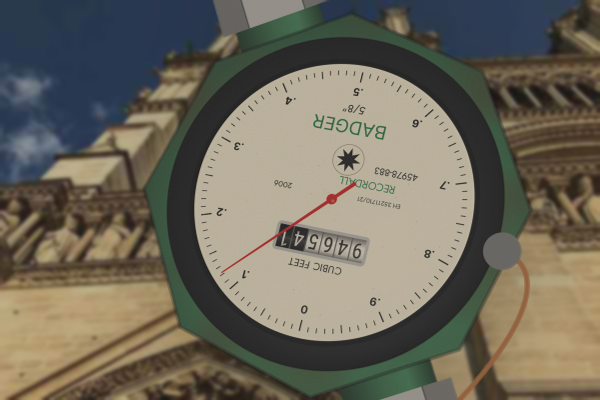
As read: 946541.12,ft³
